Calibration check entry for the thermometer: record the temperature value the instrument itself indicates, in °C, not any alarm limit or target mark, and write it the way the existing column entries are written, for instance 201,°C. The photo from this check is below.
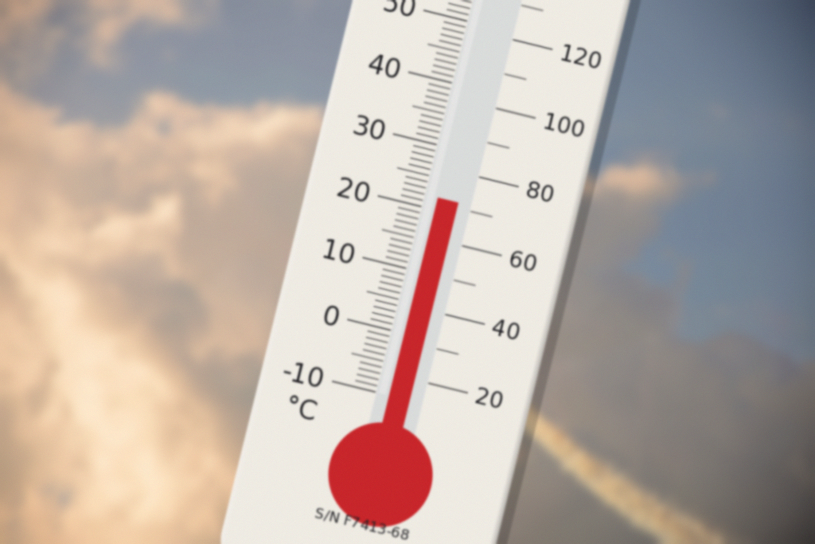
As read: 22,°C
